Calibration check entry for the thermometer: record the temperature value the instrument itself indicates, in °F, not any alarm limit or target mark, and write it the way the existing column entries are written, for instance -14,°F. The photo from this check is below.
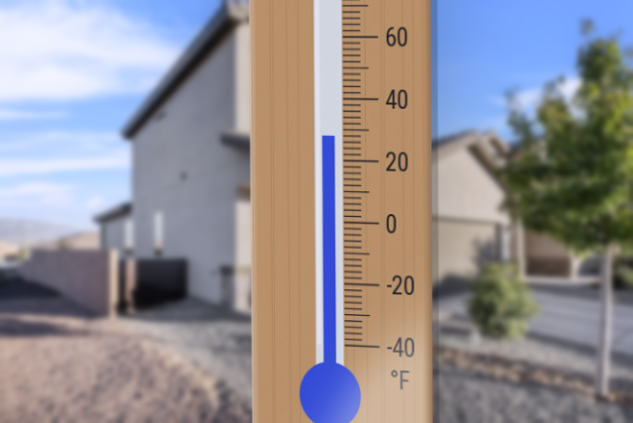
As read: 28,°F
